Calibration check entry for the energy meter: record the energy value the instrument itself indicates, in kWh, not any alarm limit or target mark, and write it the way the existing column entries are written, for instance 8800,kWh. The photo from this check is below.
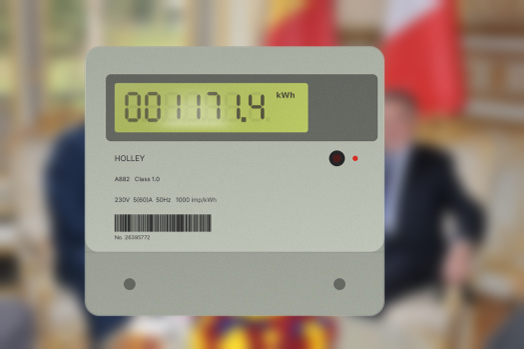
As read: 1171.4,kWh
